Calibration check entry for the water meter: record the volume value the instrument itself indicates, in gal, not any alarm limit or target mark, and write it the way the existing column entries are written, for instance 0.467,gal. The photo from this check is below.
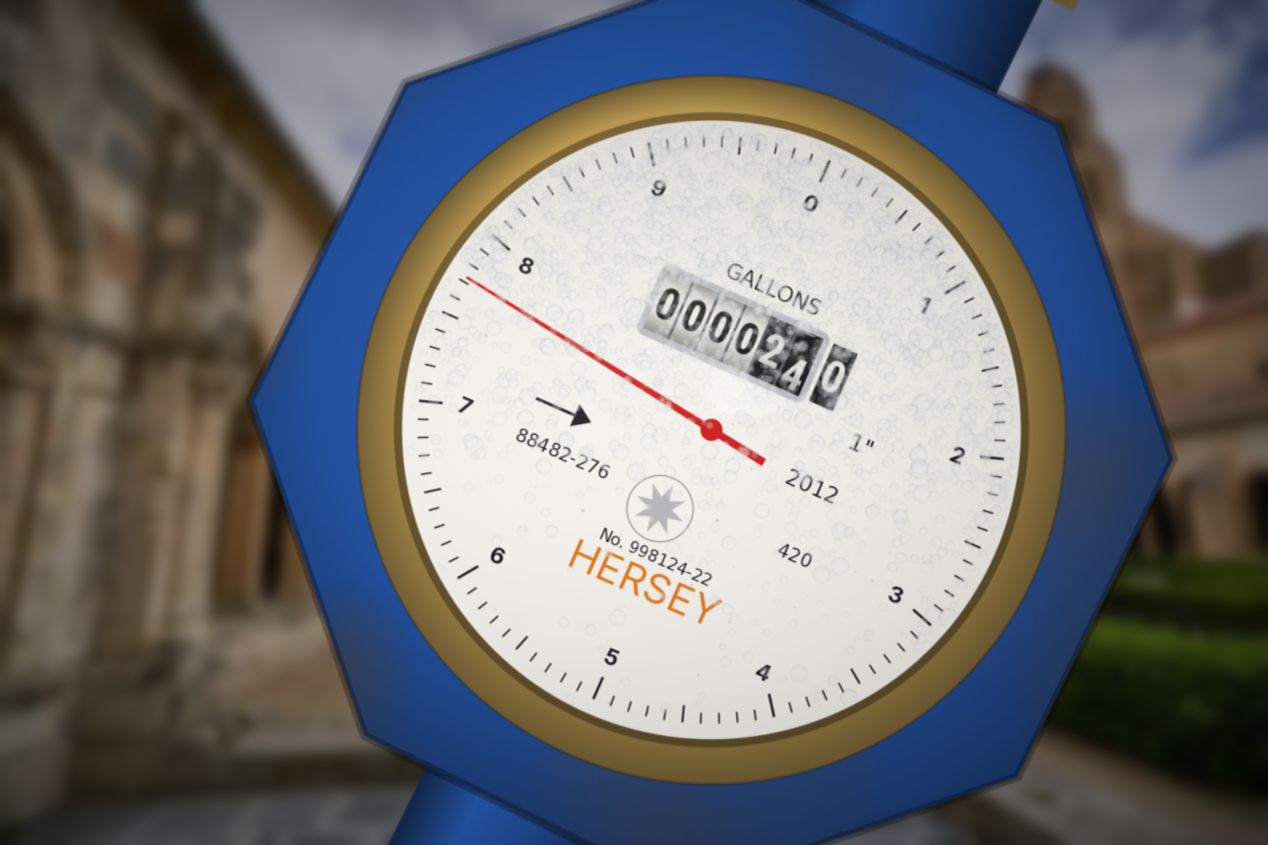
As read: 237.7,gal
